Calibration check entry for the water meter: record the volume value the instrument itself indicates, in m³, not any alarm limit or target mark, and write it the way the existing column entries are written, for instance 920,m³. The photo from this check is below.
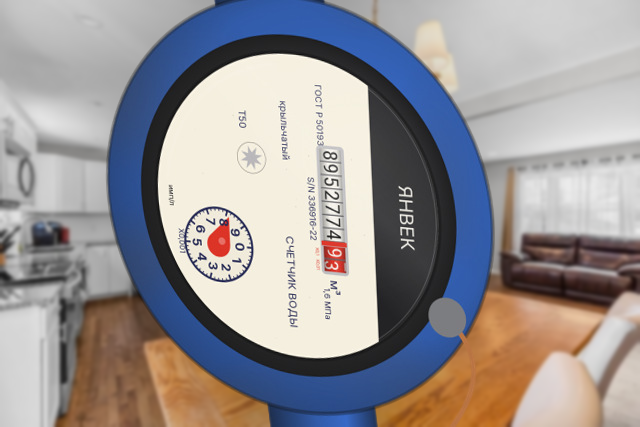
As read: 8952774.928,m³
